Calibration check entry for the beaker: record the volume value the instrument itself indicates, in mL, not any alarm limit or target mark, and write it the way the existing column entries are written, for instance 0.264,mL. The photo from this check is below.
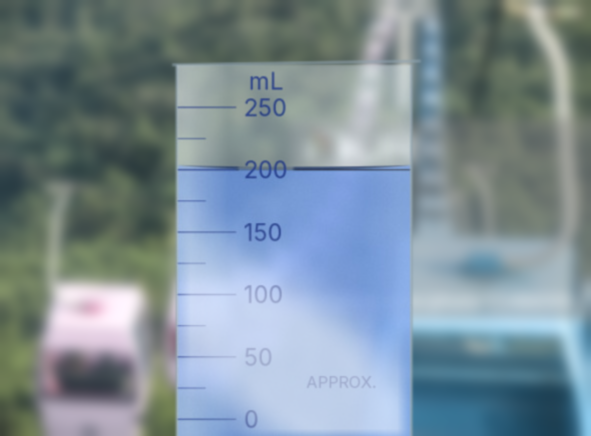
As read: 200,mL
